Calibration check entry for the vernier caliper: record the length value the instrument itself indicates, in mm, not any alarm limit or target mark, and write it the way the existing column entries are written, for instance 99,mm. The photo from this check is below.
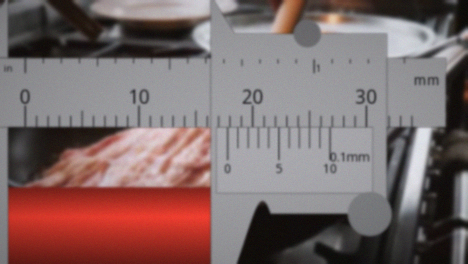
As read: 17.8,mm
